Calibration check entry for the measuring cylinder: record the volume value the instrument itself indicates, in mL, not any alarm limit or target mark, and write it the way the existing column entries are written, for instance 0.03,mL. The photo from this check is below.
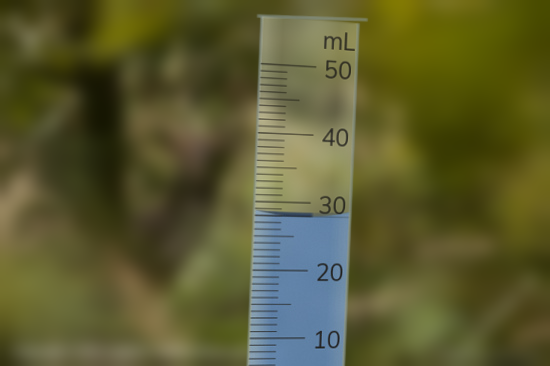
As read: 28,mL
